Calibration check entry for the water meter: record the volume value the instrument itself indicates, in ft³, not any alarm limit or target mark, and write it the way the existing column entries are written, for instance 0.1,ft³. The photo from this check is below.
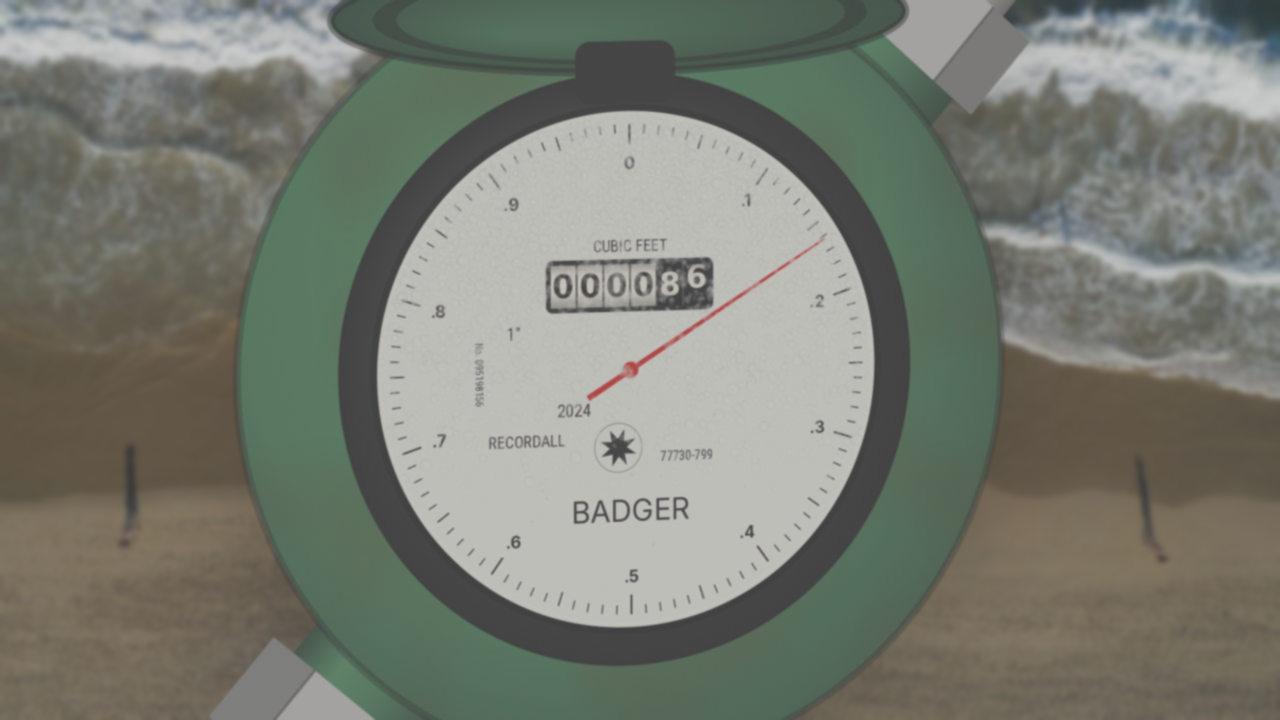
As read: 86.16,ft³
